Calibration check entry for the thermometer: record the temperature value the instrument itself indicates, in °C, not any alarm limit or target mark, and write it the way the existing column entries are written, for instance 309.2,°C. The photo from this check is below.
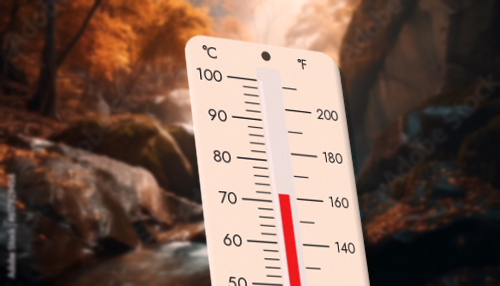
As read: 72,°C
